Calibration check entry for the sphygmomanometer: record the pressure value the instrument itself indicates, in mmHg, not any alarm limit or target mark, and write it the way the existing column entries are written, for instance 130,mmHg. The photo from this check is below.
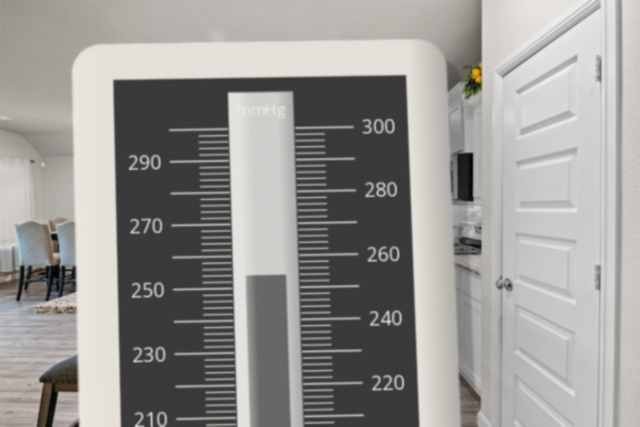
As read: 254,mmHg
